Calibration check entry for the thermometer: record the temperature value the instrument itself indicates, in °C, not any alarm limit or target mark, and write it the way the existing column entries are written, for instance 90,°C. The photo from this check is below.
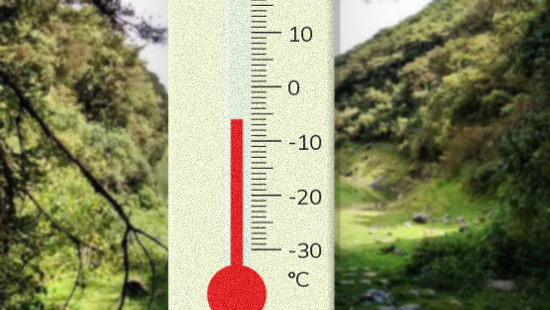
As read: -6,°C
